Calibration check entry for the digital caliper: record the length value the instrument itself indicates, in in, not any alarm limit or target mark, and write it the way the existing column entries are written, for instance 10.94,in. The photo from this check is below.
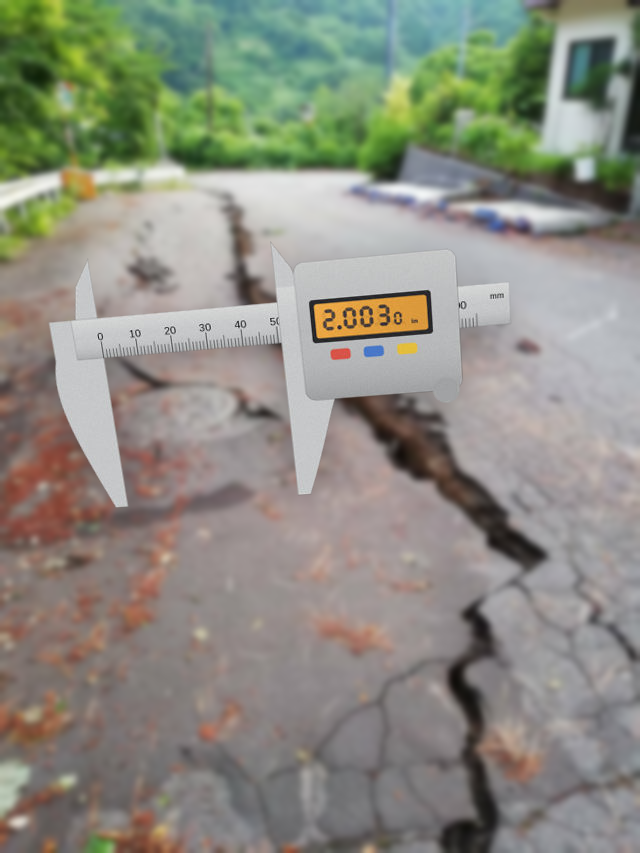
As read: 2.0030,in
